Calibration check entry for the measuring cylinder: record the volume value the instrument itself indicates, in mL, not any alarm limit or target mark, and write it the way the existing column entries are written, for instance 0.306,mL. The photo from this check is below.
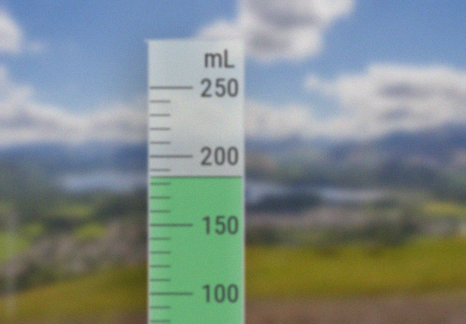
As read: 185,mL
